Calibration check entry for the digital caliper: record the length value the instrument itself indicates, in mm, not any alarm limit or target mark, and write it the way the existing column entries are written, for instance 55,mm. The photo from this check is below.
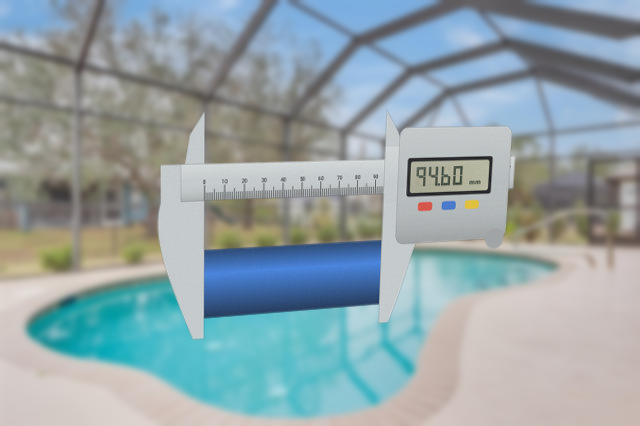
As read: 94.60,mm
